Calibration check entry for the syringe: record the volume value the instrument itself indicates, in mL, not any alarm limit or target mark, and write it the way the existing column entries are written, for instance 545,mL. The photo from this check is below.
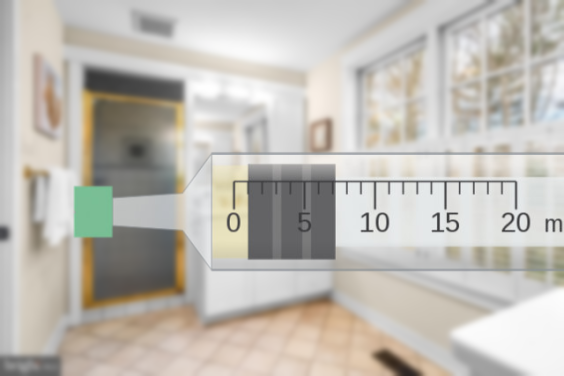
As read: 1,mL
